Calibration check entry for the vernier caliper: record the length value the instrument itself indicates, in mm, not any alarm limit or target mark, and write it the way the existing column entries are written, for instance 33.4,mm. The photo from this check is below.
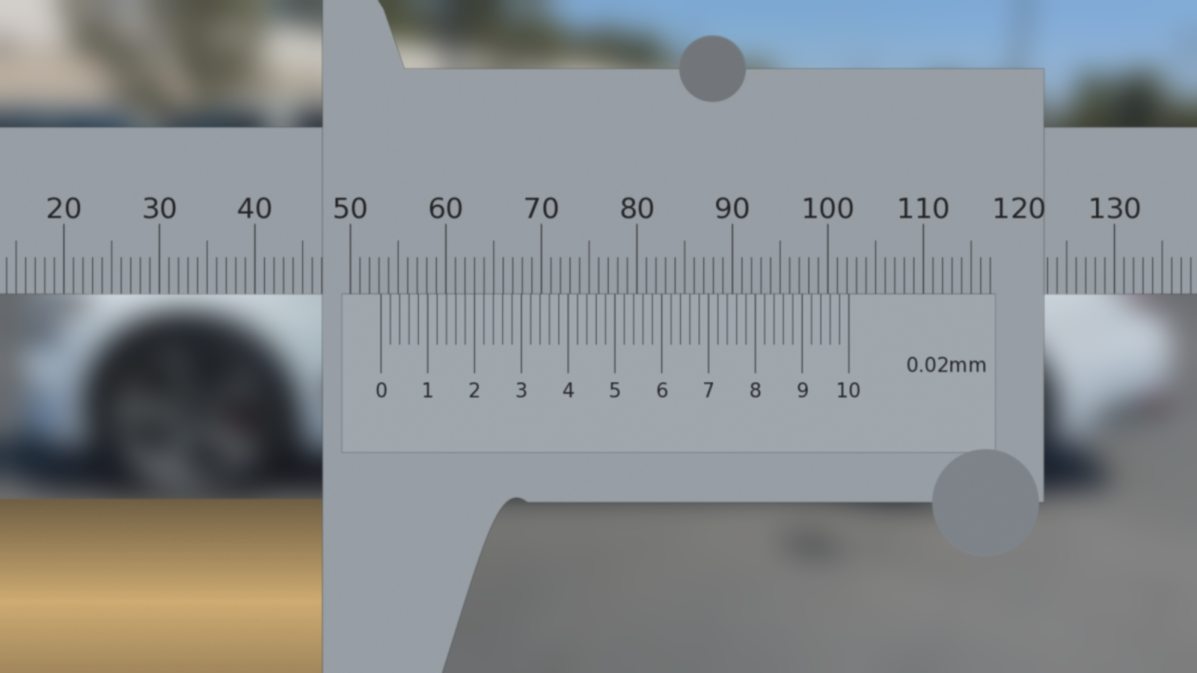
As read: 53.2,mm
